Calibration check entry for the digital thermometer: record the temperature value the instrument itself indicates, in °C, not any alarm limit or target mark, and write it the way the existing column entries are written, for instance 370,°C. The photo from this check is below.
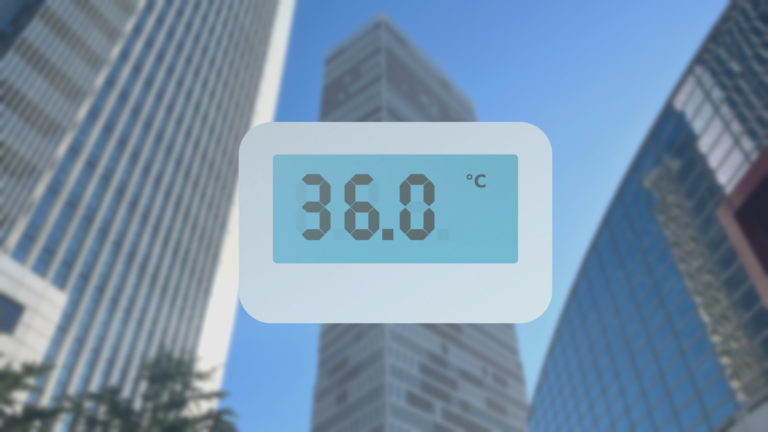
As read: 36.0,°C
